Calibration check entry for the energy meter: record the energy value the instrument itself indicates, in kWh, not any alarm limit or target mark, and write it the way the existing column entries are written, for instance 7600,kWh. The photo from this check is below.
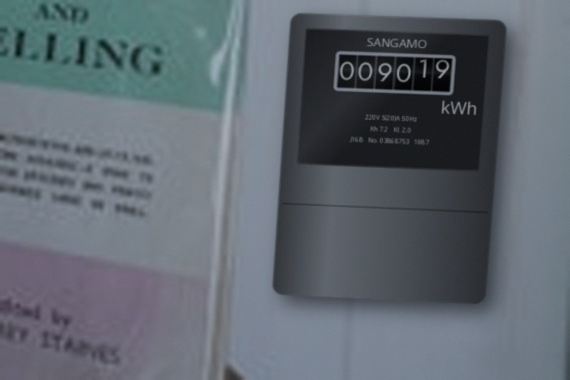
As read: 9019,kWh
